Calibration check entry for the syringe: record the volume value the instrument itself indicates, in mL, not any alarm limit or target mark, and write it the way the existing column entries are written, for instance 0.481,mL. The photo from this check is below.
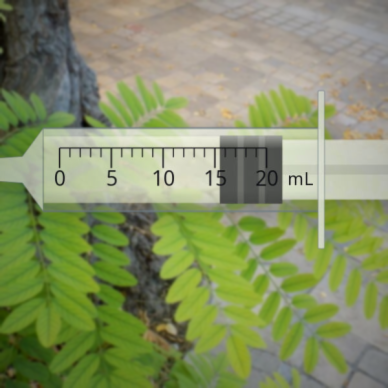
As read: 15.5,mL
